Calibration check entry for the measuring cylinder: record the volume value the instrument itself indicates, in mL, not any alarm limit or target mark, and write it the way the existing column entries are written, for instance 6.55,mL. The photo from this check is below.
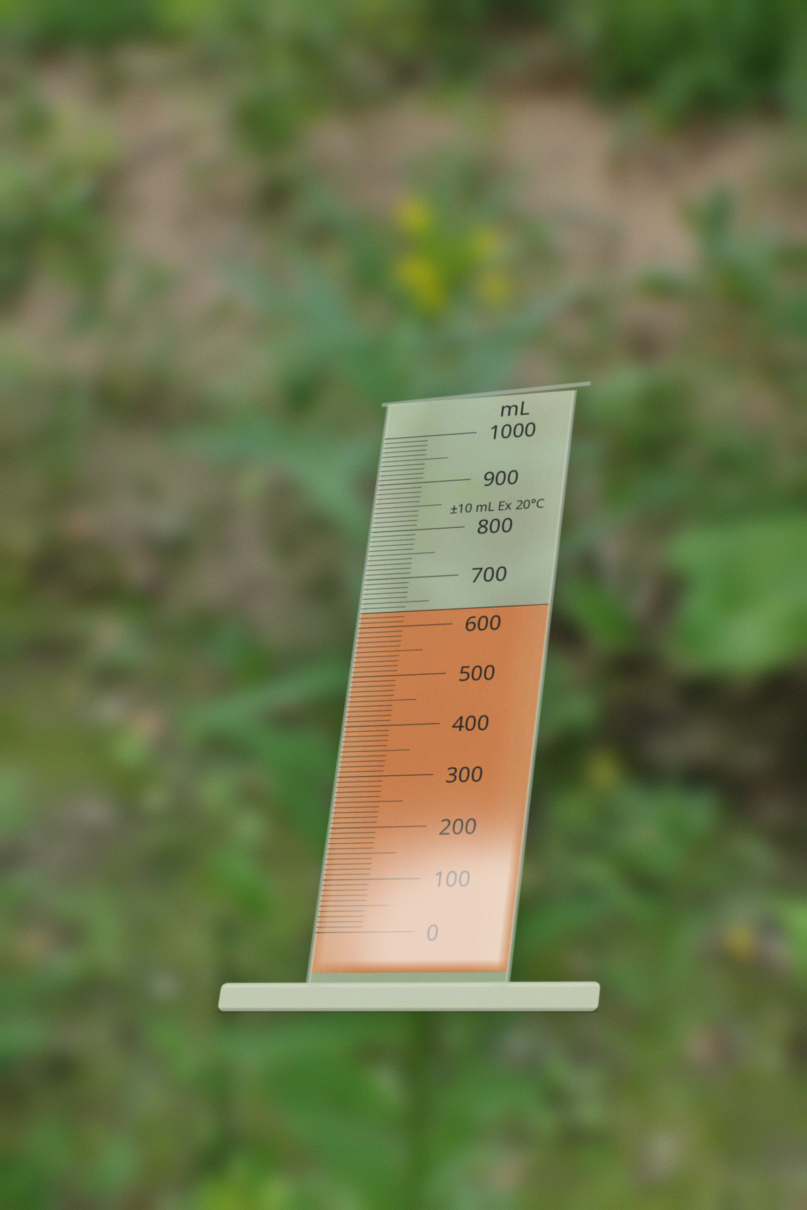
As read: 630,mL
